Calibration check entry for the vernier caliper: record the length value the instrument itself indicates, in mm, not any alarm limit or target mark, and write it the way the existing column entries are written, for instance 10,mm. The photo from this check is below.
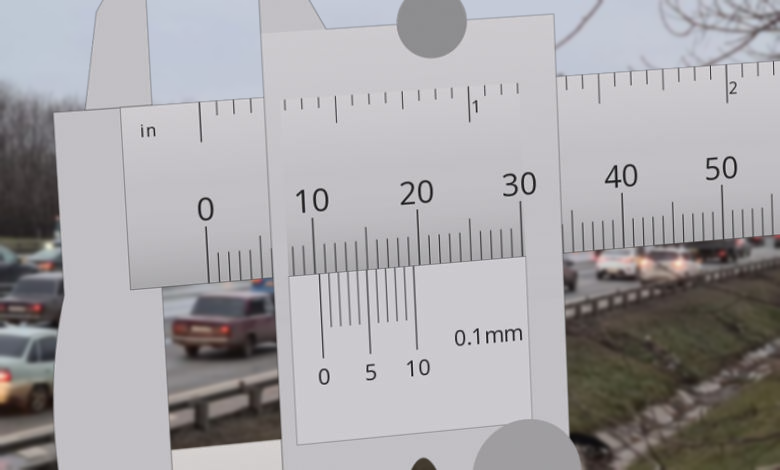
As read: 10.4,mm
